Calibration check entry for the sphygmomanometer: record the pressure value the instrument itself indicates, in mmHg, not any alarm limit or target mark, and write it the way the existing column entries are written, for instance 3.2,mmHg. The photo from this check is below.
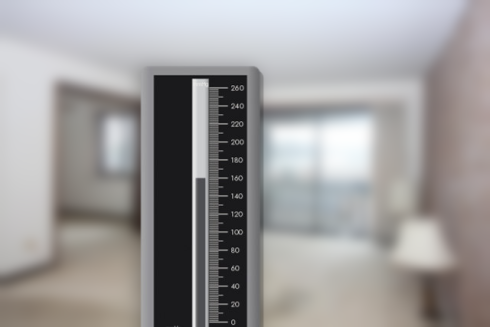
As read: 160,mmHg
